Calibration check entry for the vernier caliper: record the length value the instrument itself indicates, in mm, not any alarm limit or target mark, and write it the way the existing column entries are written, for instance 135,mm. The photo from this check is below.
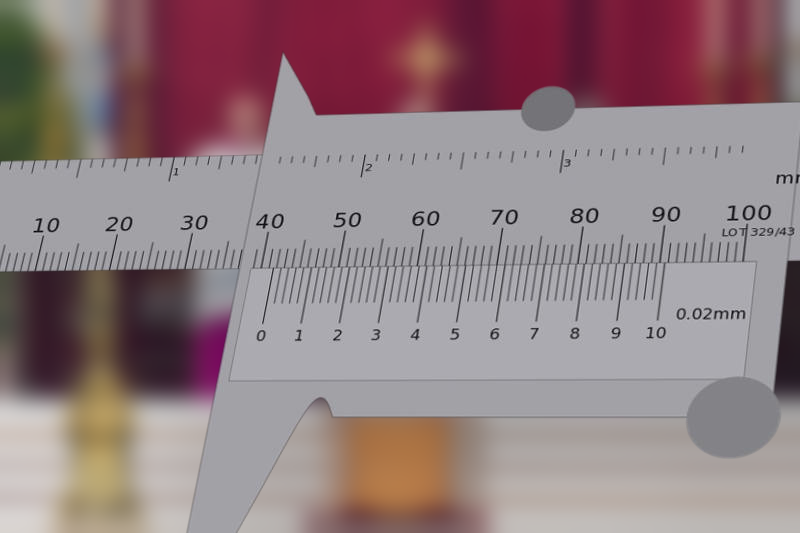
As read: 41.6,mm
